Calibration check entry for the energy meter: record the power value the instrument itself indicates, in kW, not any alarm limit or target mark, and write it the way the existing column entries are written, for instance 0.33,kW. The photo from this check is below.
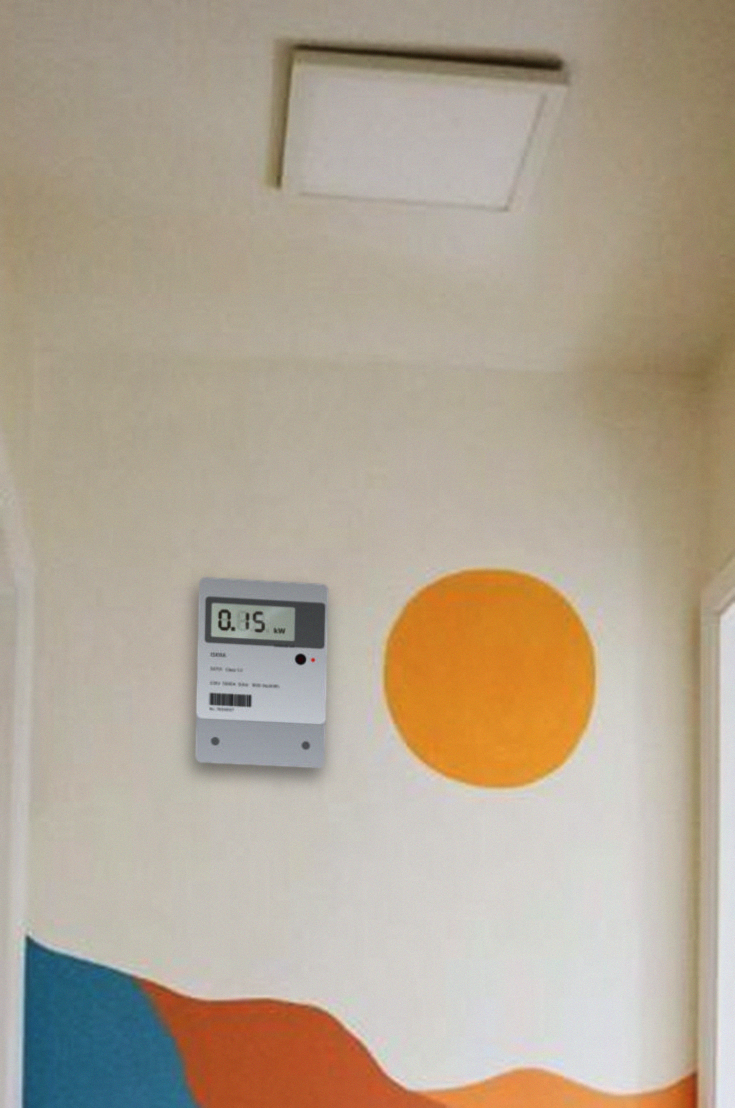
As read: 0.15,kW
